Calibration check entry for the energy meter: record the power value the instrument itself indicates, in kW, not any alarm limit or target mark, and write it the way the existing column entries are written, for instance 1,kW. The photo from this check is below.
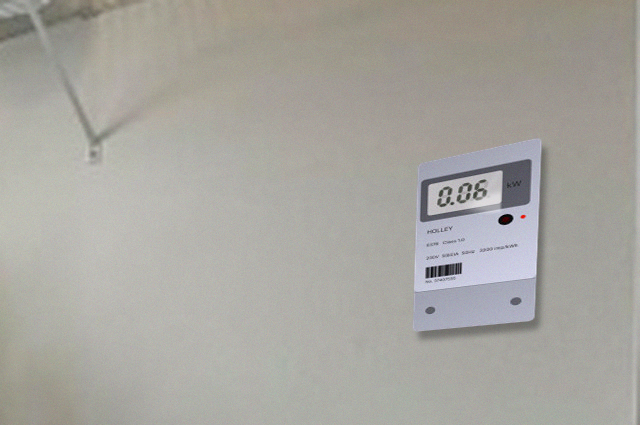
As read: 0.06,kW
